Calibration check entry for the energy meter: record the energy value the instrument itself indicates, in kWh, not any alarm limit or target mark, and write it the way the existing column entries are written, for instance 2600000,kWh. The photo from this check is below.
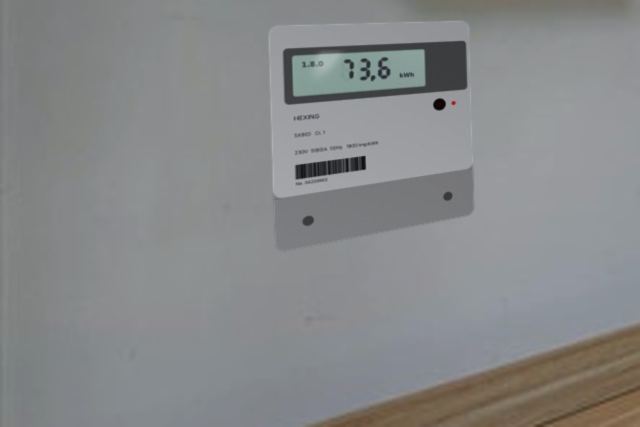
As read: 73.6,kWh
